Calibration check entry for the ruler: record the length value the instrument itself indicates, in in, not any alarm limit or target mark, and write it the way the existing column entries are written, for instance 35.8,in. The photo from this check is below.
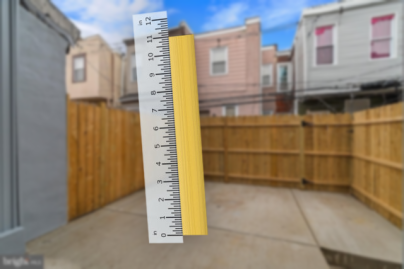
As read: 11,in
